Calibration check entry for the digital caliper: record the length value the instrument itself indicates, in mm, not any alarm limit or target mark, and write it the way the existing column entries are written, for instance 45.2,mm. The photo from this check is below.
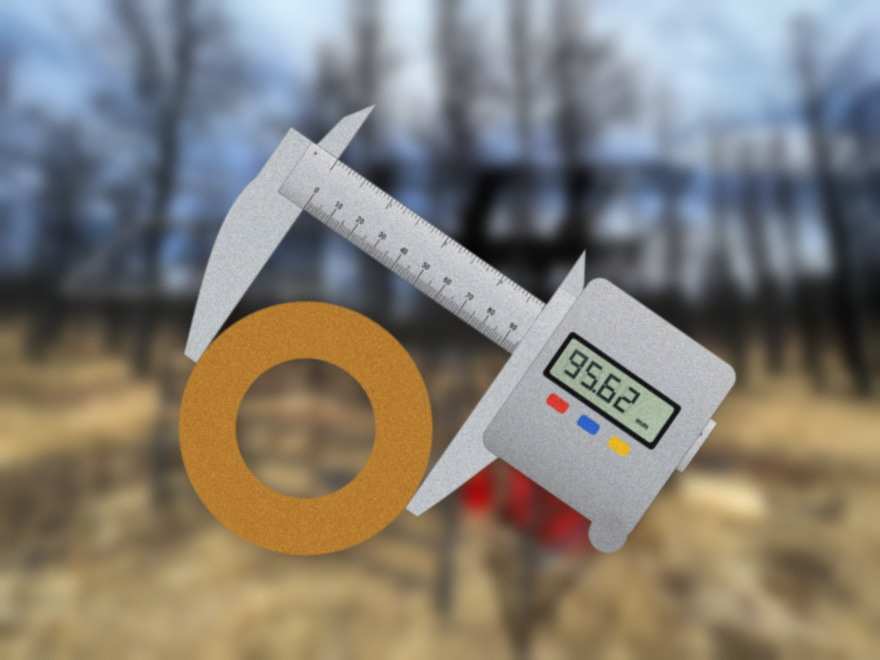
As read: 95.62,mm
